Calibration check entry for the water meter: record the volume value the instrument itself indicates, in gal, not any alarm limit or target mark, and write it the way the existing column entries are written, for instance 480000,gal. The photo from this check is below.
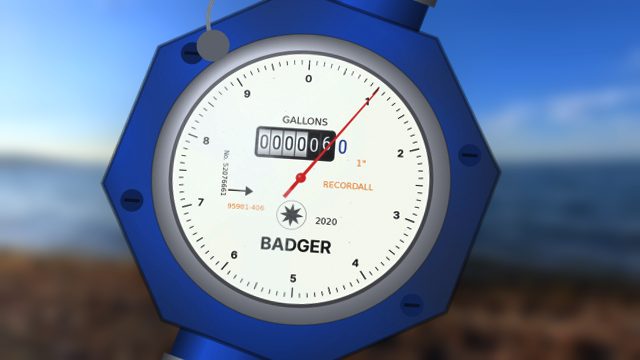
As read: 61.0,gal
